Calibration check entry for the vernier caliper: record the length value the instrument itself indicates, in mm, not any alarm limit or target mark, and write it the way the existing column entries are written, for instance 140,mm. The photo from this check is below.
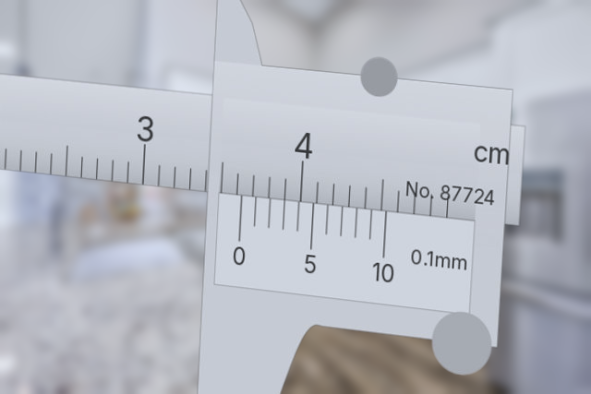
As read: 36.3,mm
